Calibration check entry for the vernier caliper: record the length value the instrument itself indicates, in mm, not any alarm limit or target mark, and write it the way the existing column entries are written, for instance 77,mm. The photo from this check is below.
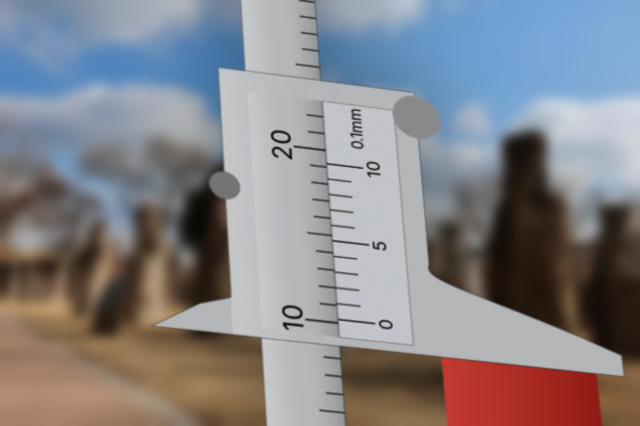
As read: 10.2,mm
